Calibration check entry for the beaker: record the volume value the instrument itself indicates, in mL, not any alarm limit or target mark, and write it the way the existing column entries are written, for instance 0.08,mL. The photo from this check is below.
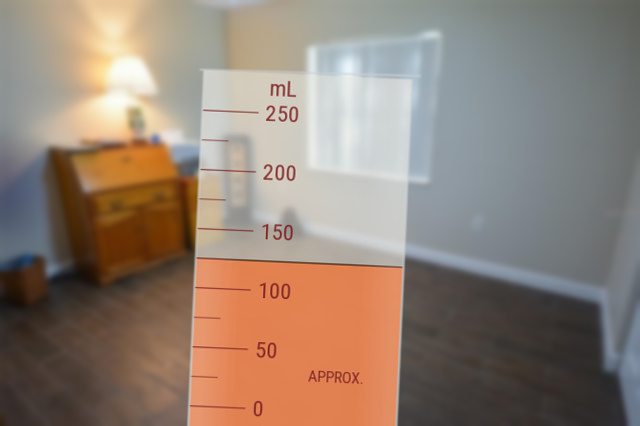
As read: 125,mL
